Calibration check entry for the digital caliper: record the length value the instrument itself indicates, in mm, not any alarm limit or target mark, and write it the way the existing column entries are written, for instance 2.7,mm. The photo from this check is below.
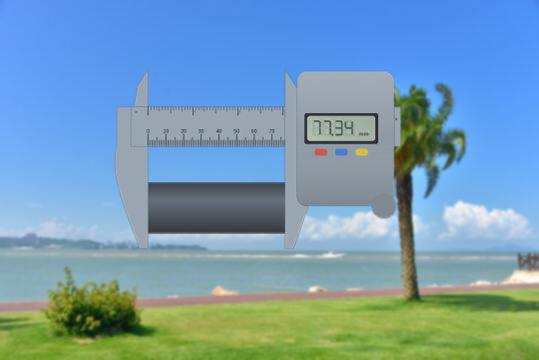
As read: 77.34,mm
